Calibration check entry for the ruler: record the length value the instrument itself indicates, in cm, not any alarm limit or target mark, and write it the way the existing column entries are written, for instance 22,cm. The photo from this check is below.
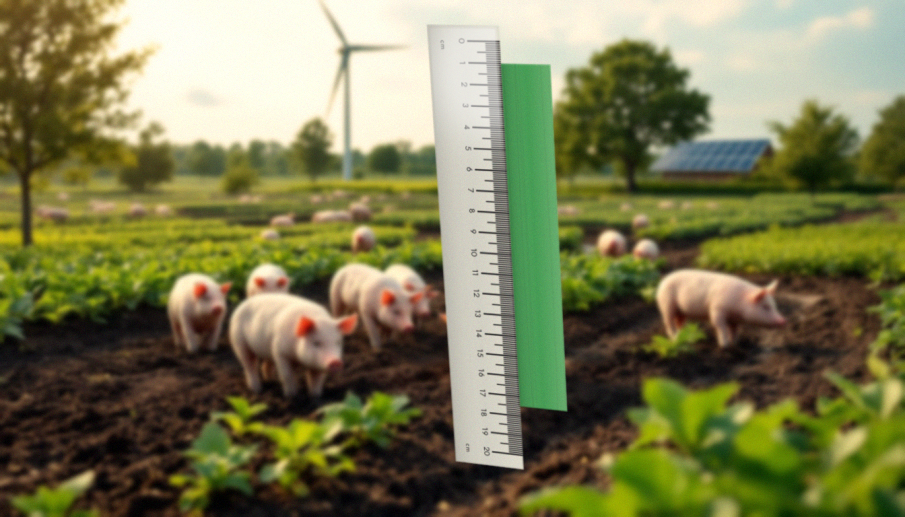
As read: 16.5,cm
